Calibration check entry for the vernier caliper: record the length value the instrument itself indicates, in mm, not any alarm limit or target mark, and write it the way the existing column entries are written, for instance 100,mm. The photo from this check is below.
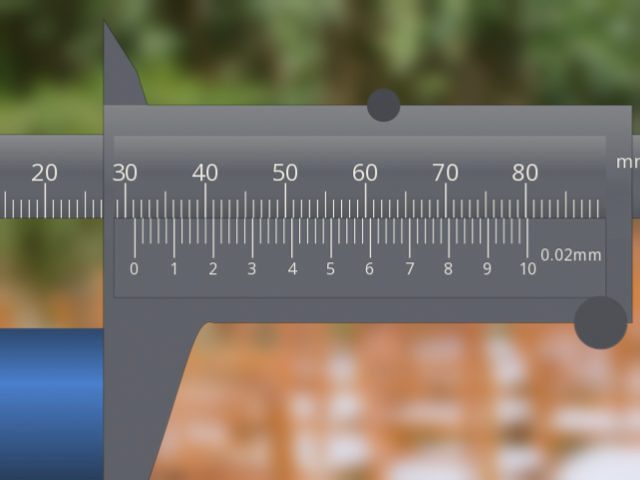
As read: 31.2,mm
